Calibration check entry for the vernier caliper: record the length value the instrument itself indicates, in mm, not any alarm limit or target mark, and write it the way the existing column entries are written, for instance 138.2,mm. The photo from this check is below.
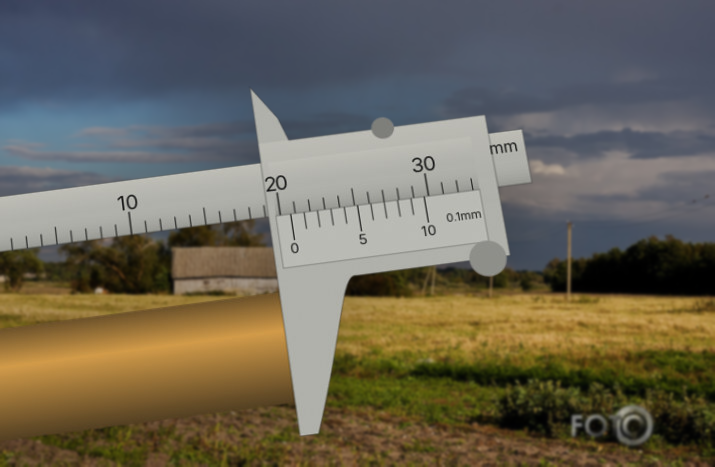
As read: 20.7,mm
